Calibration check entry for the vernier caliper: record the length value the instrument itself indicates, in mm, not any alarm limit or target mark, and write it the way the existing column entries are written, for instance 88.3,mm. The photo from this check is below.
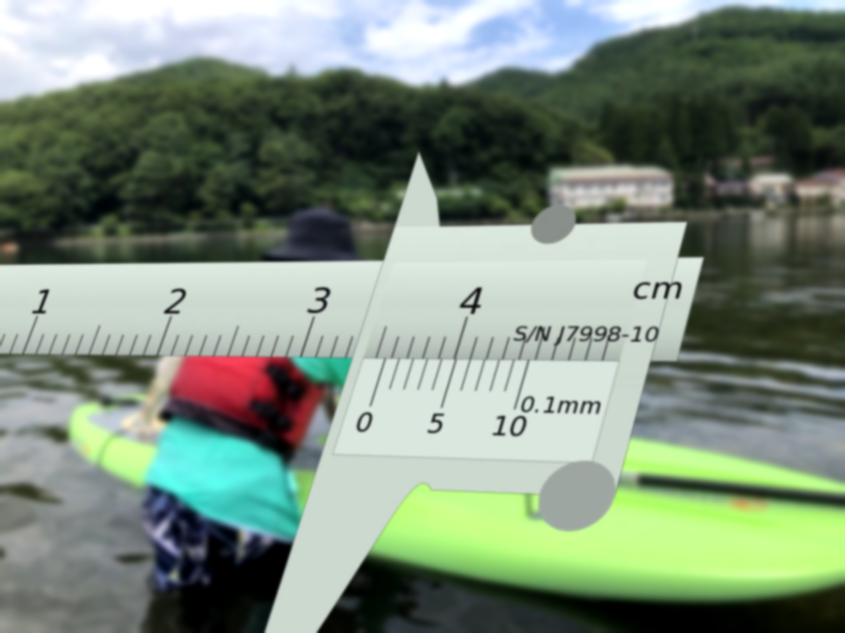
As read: 35.6,mm
